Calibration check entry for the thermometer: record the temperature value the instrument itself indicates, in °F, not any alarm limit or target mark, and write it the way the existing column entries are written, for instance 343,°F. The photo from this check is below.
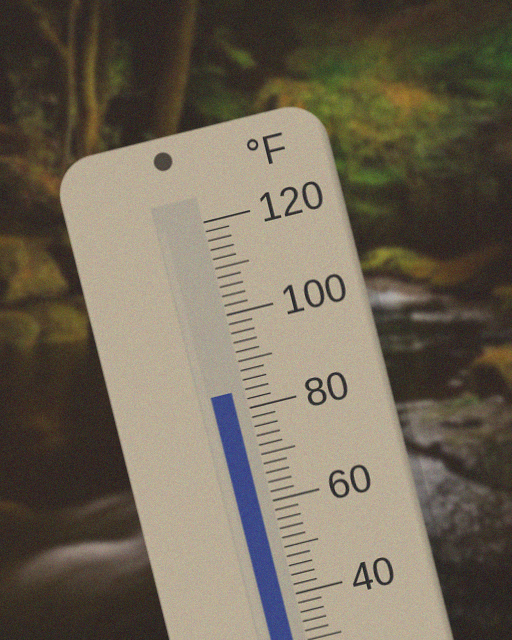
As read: 84,°F
